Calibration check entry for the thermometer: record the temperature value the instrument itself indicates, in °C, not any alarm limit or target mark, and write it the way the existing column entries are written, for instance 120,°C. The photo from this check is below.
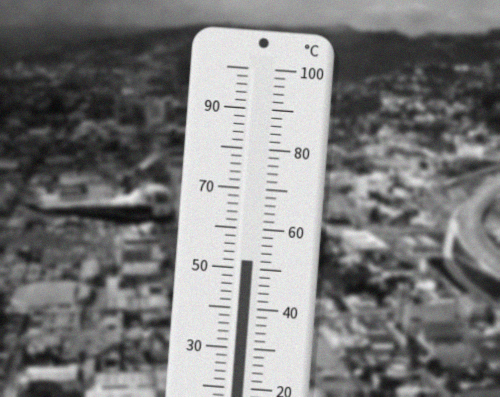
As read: 52,°C
